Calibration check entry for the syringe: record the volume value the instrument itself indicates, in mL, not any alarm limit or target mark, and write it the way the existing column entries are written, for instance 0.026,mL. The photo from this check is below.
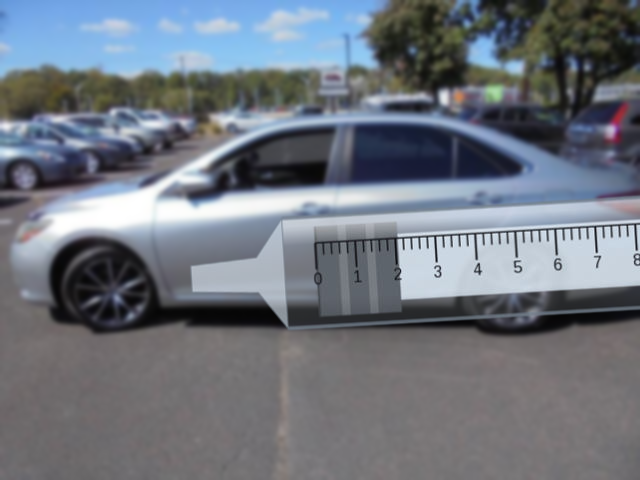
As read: 0,mL
